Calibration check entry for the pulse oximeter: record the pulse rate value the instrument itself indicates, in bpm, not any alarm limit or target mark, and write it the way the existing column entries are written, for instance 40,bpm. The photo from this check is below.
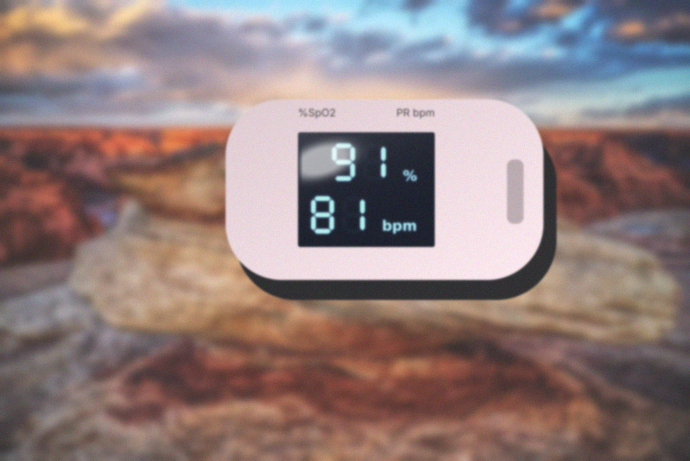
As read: 81,bpm
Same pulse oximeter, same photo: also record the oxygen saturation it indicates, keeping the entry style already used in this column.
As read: 91,%
